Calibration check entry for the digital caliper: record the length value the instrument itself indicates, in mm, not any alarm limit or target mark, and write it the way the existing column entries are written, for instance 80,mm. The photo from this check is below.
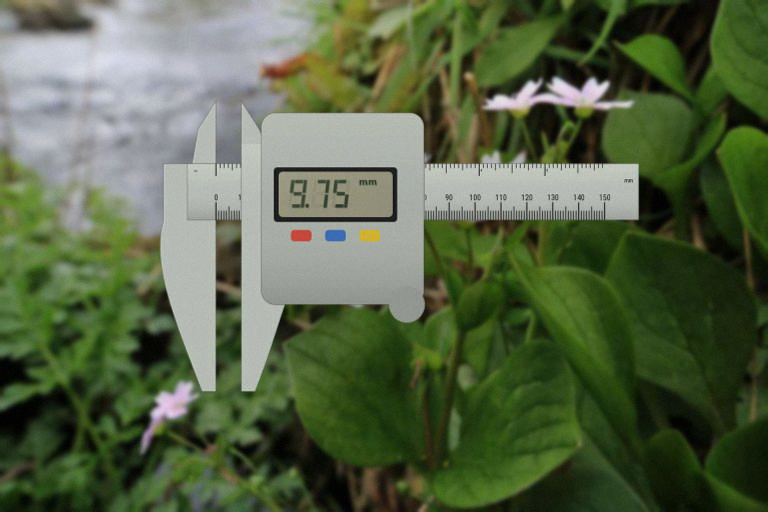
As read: 9.75,mm
